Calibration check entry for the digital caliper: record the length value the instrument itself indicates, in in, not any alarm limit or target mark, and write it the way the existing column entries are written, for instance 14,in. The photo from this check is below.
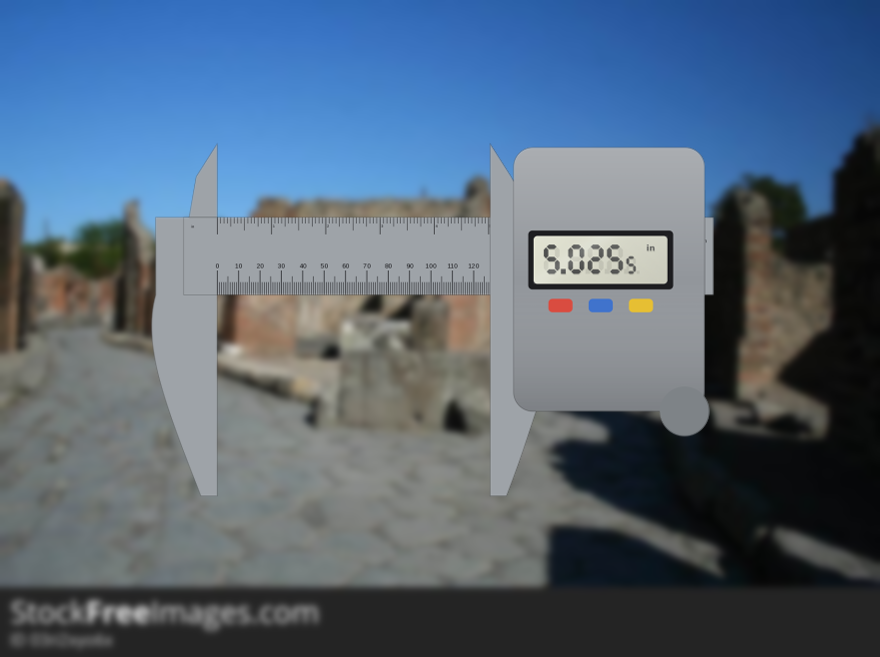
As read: 5.0255,in
